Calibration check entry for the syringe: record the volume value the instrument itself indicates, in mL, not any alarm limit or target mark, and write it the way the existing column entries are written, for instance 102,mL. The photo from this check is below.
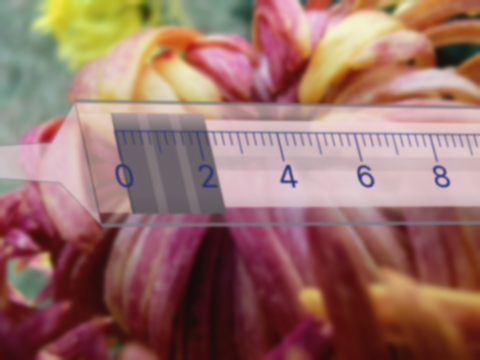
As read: 0,mL
